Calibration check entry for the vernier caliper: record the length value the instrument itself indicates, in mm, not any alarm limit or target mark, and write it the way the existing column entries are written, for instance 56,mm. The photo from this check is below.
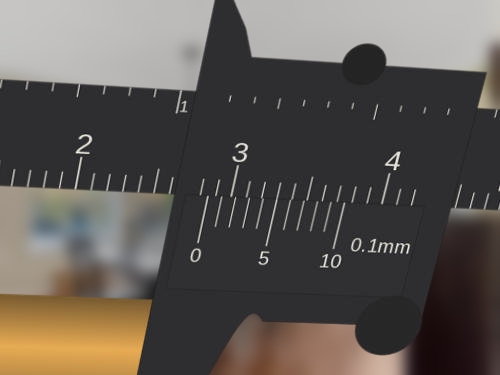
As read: 28.5,mm
